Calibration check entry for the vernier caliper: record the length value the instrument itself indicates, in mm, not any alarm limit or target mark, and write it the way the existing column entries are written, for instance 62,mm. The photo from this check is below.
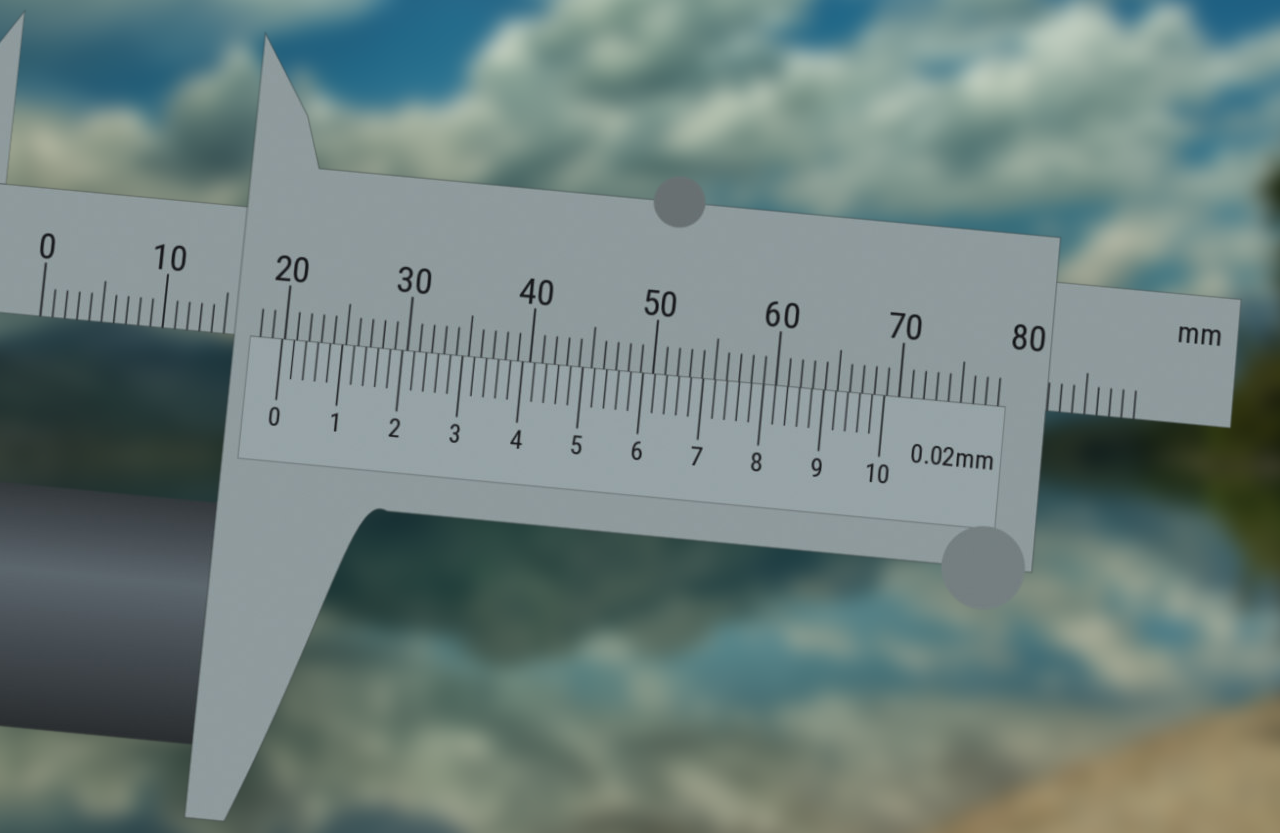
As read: 19.8,mm
